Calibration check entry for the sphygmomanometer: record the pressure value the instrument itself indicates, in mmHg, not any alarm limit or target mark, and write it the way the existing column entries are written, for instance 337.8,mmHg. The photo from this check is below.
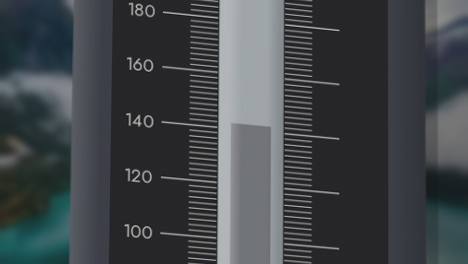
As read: 142,mmHg
